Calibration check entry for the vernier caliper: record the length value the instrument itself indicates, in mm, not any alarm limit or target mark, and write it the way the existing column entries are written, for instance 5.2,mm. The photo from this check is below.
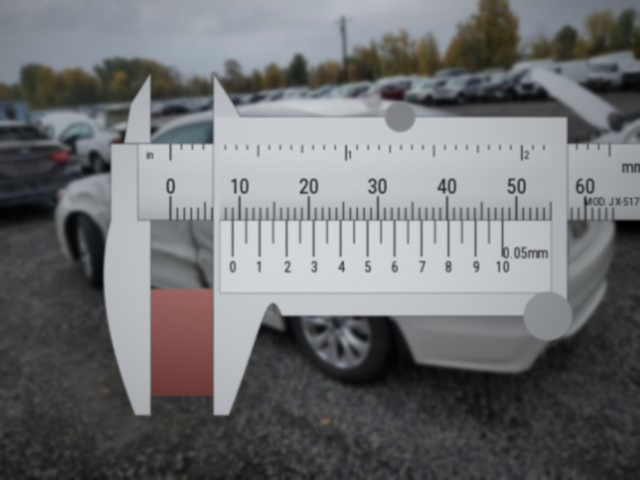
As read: 9.0,mm
